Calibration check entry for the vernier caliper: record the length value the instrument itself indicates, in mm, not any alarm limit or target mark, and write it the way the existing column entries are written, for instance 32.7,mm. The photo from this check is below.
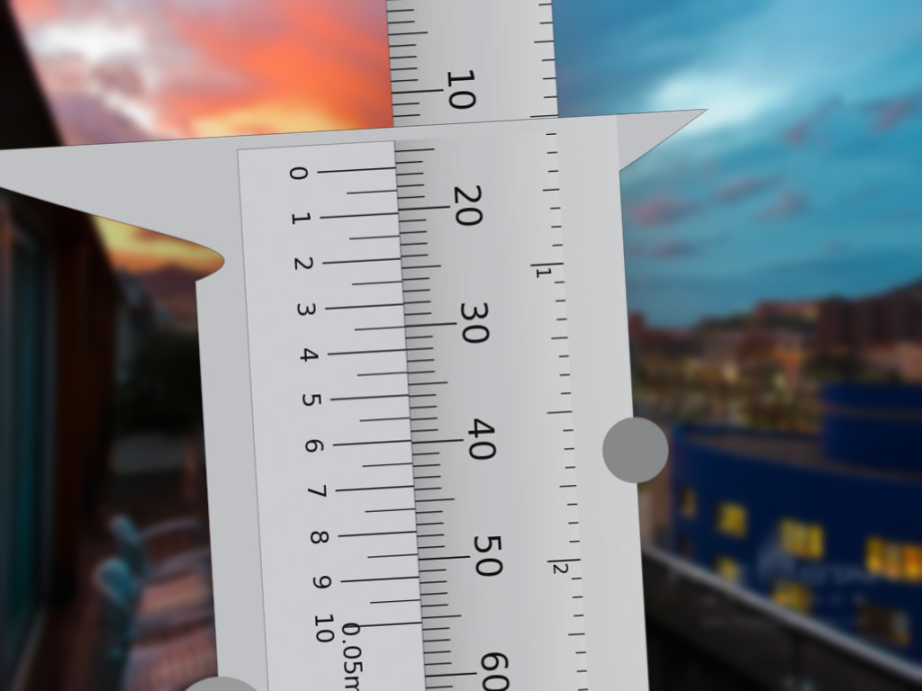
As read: 16.4,mm
